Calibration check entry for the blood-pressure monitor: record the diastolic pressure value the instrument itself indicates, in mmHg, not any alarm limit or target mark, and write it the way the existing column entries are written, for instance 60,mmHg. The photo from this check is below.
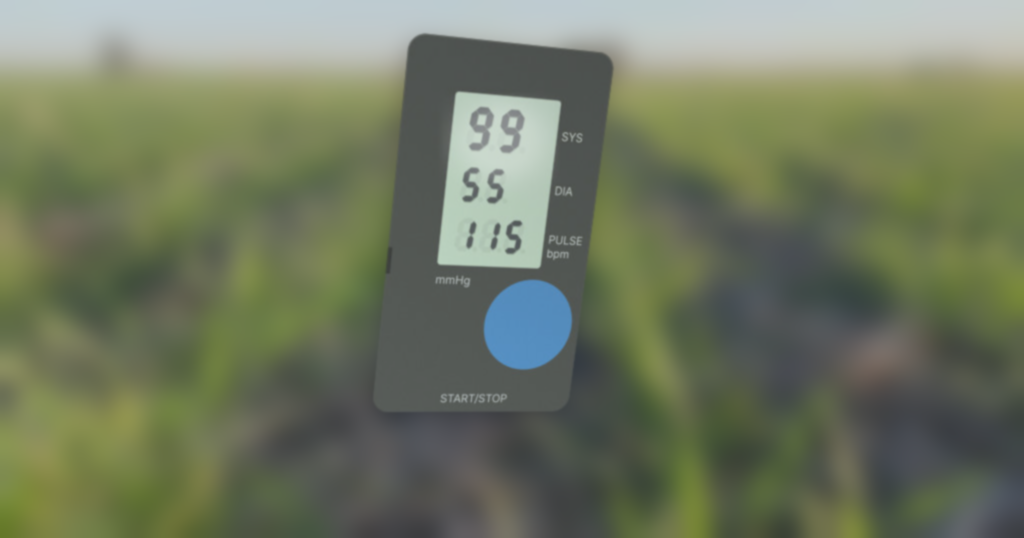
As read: 55,mmHg
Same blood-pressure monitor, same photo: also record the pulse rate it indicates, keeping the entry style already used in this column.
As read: 115,bpm
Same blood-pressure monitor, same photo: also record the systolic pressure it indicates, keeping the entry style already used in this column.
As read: 99,mmHg
